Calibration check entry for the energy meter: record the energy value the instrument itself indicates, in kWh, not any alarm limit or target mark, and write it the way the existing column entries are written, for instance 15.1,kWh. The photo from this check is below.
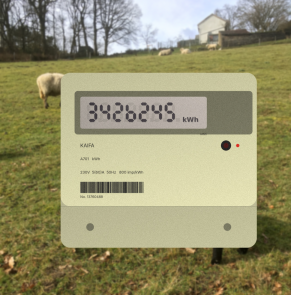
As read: 3426245,kWh
